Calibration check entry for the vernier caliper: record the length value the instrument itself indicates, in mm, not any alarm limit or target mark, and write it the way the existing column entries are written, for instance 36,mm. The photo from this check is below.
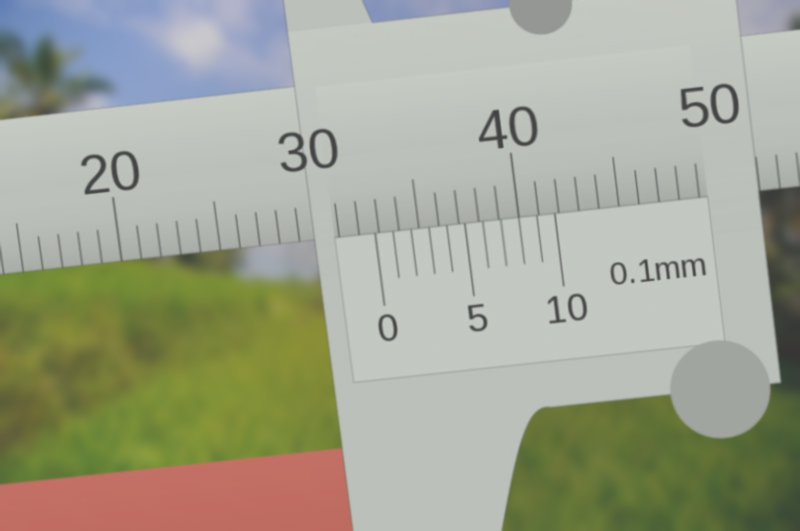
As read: 32.8,mm
